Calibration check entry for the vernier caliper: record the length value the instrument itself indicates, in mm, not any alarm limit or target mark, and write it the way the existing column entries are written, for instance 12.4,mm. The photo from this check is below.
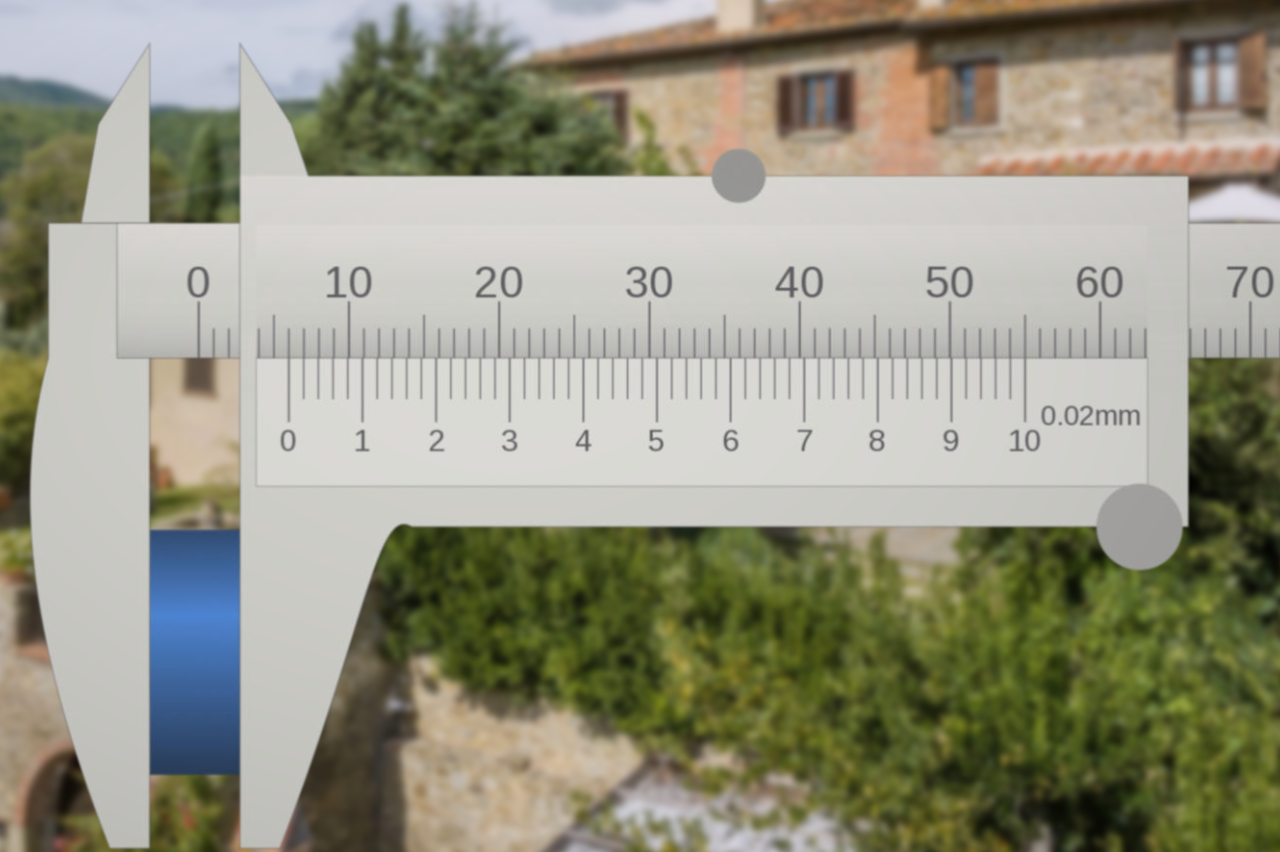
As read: 6.0,mm
